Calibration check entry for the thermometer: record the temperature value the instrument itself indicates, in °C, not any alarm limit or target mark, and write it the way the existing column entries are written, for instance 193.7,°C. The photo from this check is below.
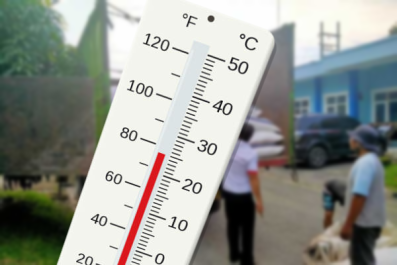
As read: 25,°C
